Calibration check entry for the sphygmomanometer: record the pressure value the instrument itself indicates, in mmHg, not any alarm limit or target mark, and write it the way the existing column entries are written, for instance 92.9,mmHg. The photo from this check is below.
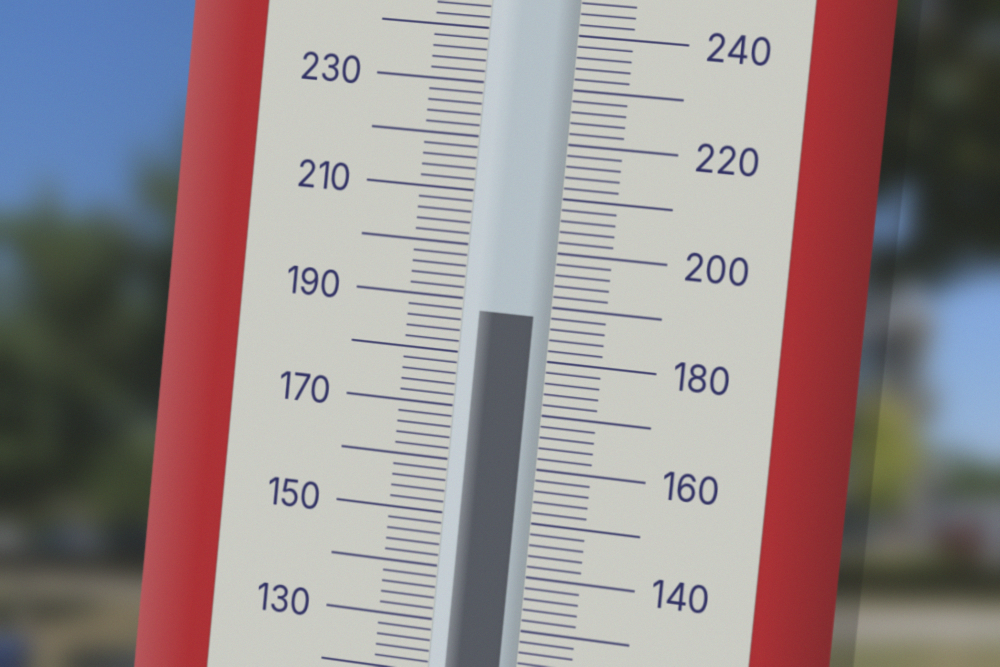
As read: 188,mmHg
